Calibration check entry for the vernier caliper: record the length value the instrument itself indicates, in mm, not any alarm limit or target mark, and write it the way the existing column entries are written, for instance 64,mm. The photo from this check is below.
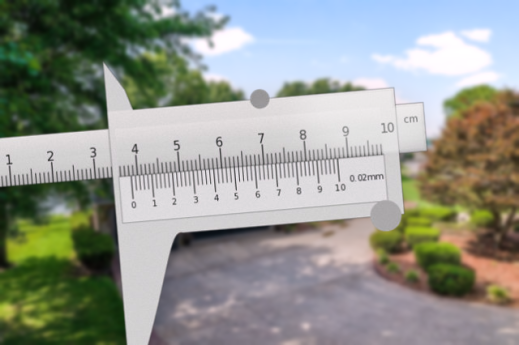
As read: 38.5,mm
